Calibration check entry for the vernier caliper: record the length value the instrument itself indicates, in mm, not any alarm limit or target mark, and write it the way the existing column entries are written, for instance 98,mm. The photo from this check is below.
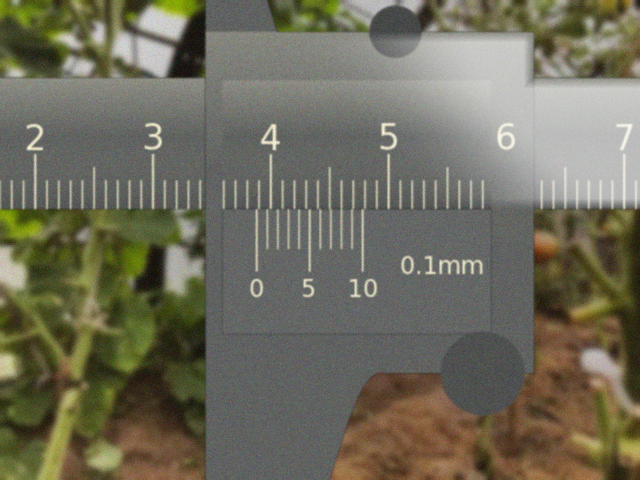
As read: 38.8,mm
